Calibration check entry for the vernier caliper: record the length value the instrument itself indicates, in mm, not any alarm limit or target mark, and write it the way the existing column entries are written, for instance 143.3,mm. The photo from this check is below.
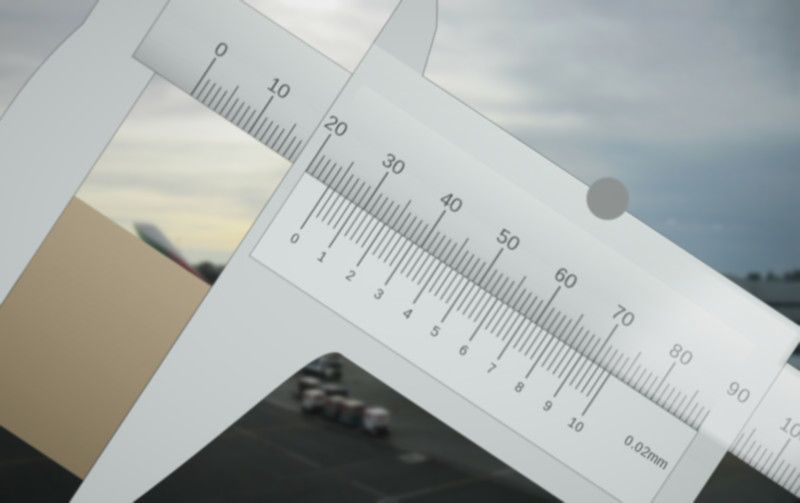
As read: 24.0,mm
